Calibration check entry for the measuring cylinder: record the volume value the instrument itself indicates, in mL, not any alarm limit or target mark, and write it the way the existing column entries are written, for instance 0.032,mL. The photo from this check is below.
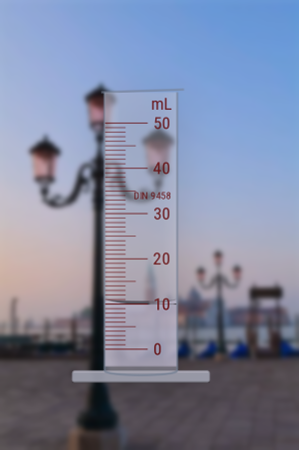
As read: 10,mL
